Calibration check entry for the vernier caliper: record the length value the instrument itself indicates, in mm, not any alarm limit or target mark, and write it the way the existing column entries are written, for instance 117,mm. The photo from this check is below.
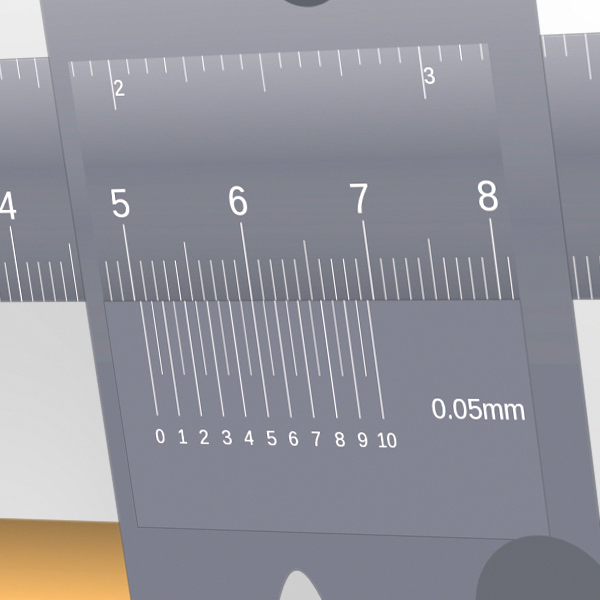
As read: 50.5,mm
